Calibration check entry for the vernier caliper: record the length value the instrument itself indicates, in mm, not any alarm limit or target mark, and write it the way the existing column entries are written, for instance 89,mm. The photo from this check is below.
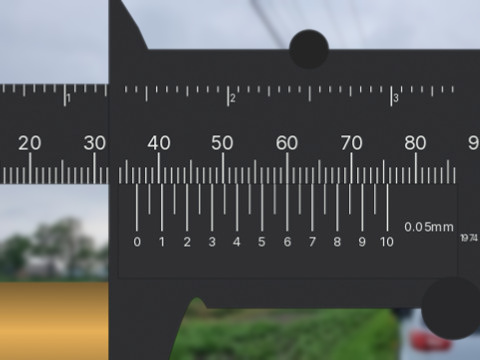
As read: 36.6,mm
